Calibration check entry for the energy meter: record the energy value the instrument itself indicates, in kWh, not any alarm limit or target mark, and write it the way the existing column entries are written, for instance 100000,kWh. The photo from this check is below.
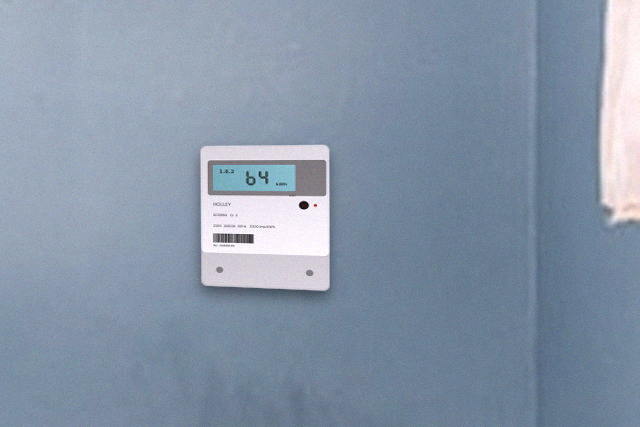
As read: 64,kWh
